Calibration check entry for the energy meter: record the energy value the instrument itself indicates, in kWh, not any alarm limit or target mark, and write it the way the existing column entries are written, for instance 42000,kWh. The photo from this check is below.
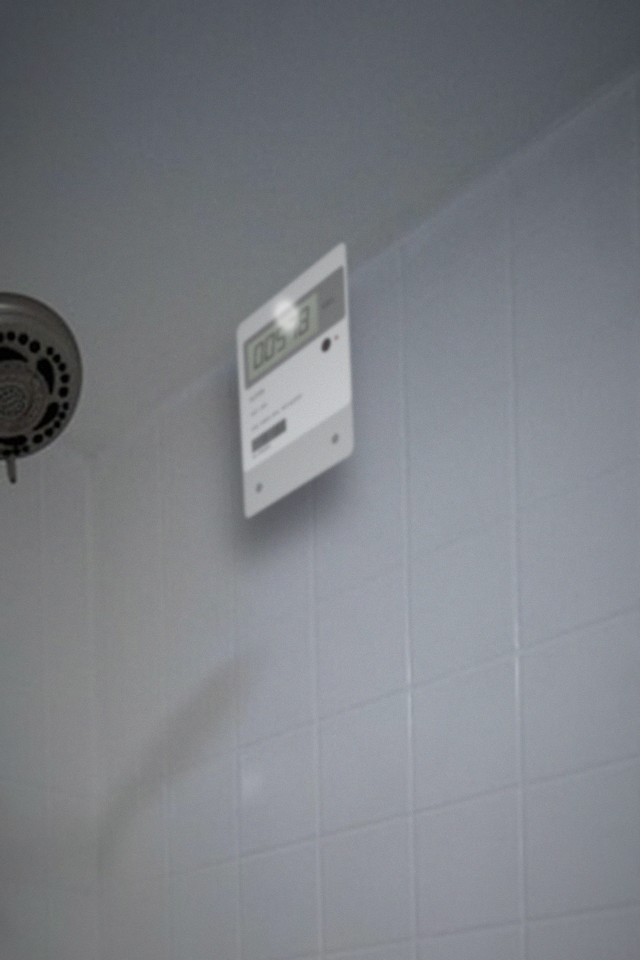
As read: 578,kWh
